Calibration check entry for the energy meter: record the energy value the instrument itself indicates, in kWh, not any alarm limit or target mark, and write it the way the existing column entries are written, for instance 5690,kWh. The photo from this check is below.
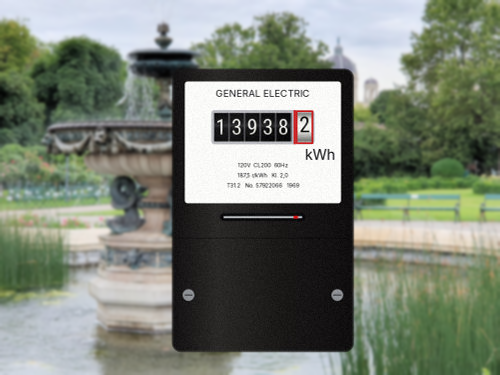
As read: 13938.2,kWh
